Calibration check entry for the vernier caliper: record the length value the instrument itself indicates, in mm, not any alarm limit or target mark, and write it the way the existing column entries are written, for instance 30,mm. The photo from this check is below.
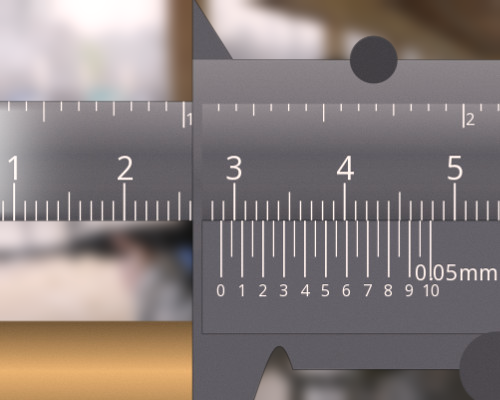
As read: 28.8,mm
